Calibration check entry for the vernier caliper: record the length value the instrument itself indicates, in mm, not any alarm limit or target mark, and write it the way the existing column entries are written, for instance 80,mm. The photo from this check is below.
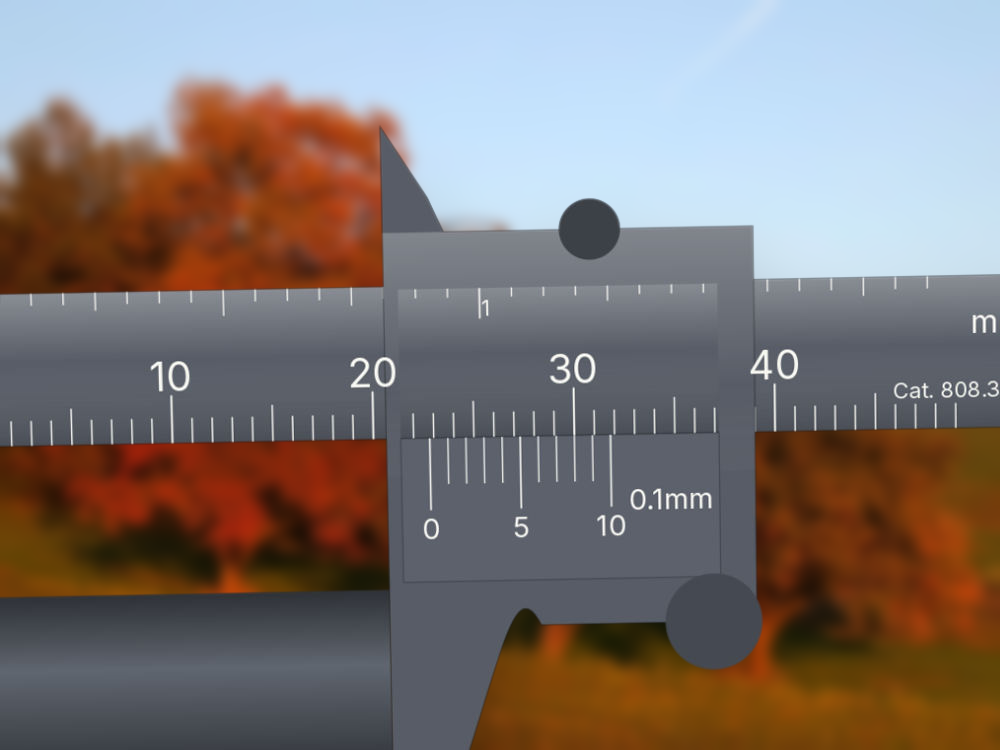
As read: 22.8,mm
